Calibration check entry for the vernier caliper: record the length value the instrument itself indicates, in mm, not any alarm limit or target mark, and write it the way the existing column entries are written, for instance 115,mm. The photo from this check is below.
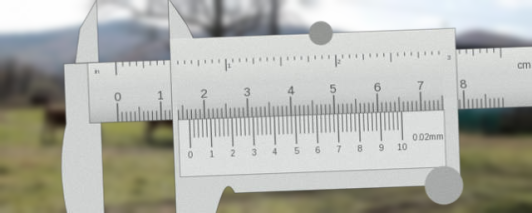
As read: 16.5,mm
